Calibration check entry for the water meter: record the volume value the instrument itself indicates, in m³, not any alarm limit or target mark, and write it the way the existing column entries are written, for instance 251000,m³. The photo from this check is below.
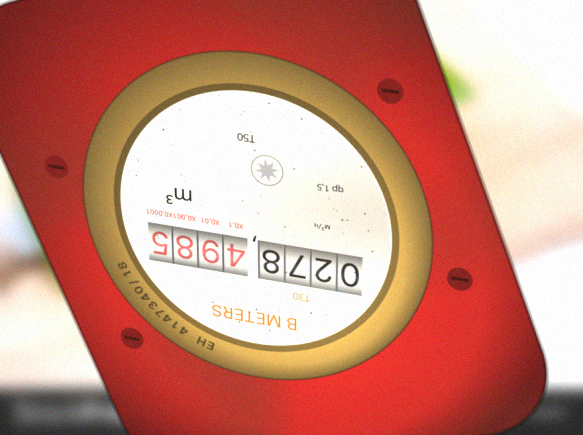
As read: 278.4985,m³
